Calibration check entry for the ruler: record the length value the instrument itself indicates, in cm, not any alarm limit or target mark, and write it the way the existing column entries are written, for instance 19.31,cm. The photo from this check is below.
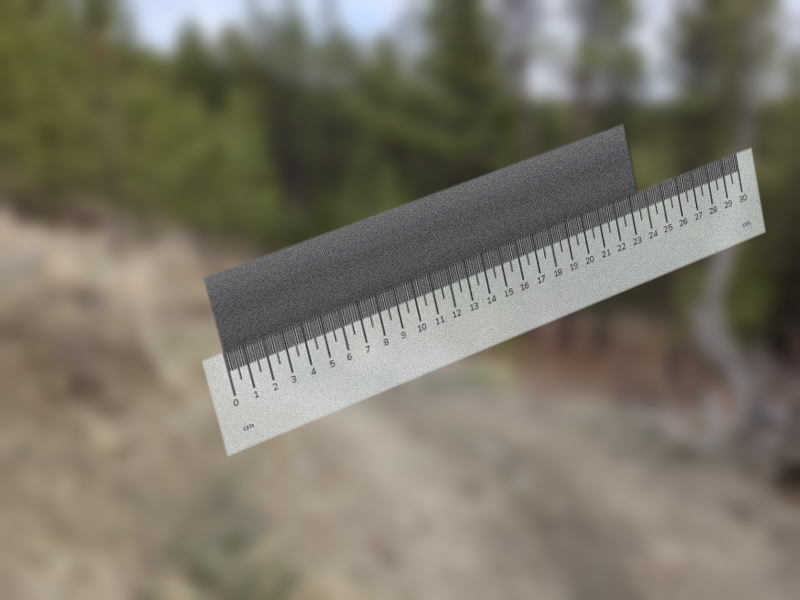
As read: 23.5,cm
